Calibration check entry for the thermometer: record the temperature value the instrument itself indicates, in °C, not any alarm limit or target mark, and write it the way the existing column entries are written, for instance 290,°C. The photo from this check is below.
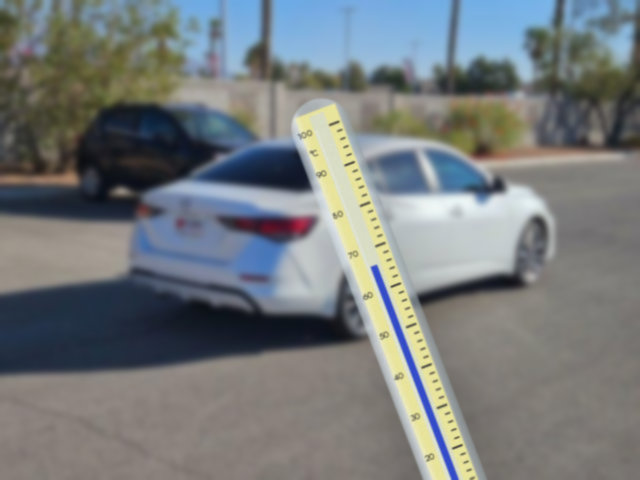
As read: 66,°C
